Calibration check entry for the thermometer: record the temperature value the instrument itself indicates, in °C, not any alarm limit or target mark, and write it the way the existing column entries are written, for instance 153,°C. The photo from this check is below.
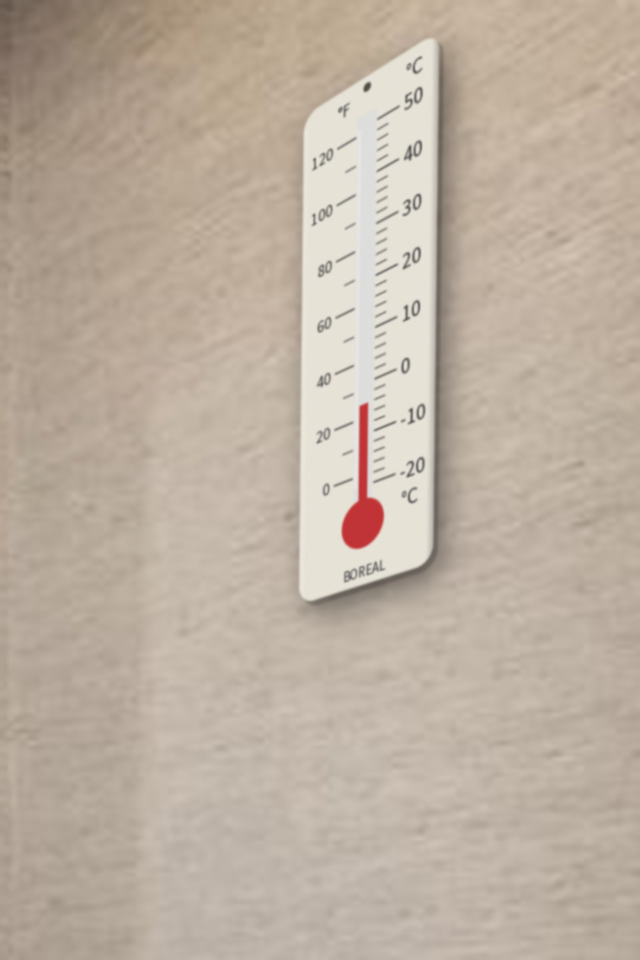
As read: -4,°C
